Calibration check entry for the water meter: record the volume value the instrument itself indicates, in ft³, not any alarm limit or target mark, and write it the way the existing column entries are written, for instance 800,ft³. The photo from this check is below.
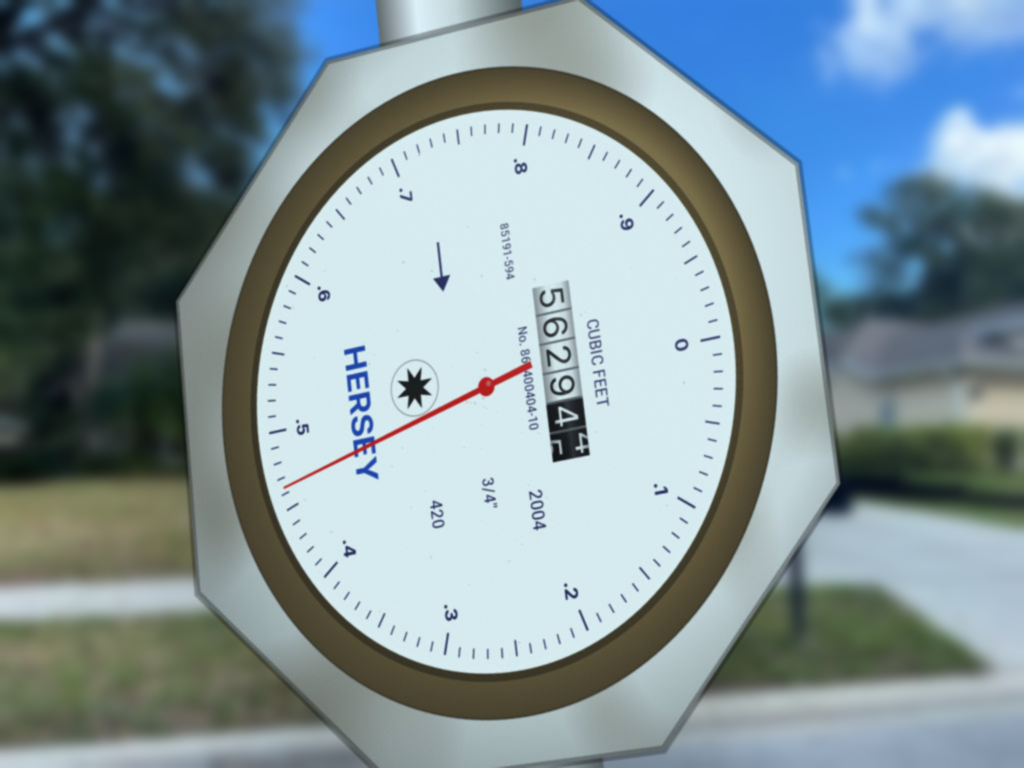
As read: 562944.46,ft³
